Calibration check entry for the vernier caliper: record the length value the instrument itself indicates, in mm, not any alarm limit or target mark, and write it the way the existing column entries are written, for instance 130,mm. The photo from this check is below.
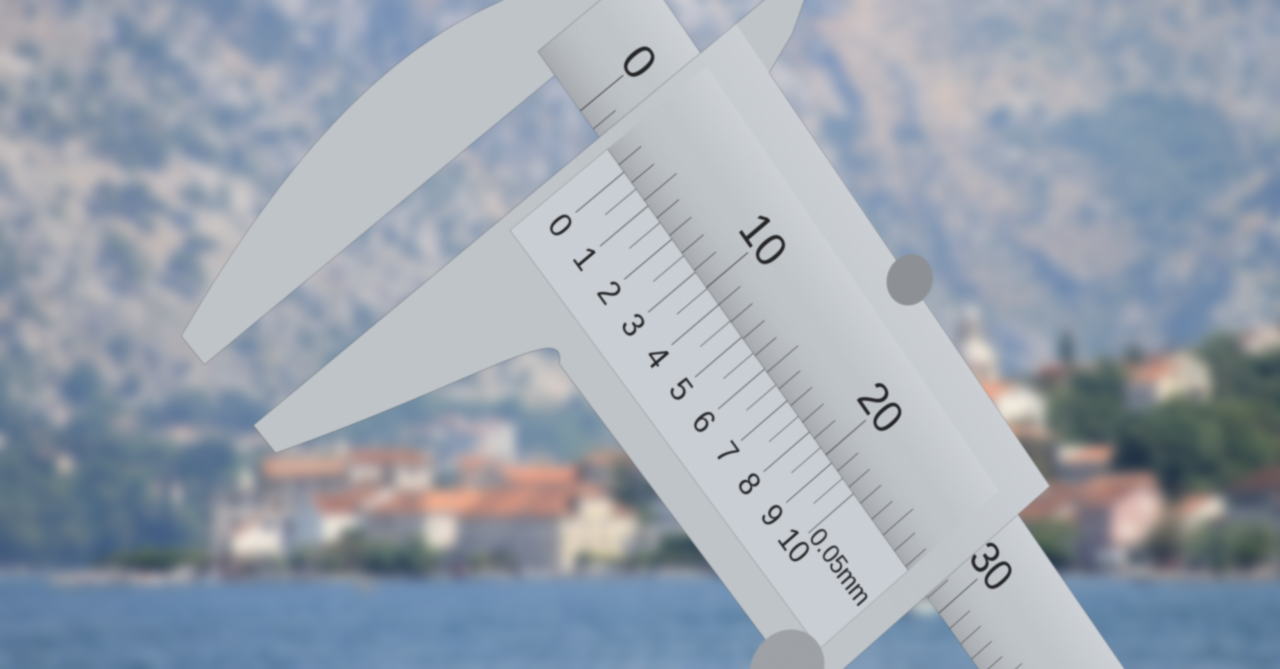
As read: 3.4,mm
